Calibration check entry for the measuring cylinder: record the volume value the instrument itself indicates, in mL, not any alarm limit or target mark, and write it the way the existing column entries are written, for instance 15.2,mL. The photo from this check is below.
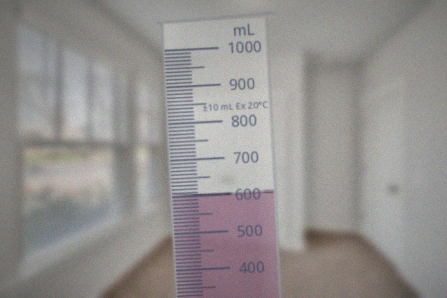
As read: 600,mL
